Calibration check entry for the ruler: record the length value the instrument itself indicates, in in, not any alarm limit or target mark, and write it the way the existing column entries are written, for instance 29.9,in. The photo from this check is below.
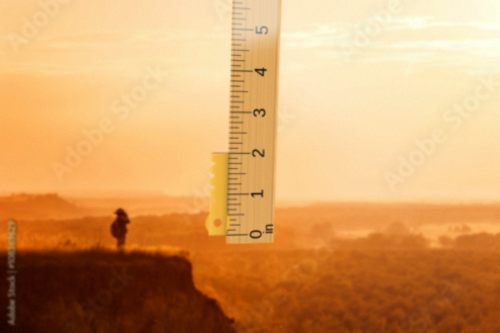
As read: 2,in
